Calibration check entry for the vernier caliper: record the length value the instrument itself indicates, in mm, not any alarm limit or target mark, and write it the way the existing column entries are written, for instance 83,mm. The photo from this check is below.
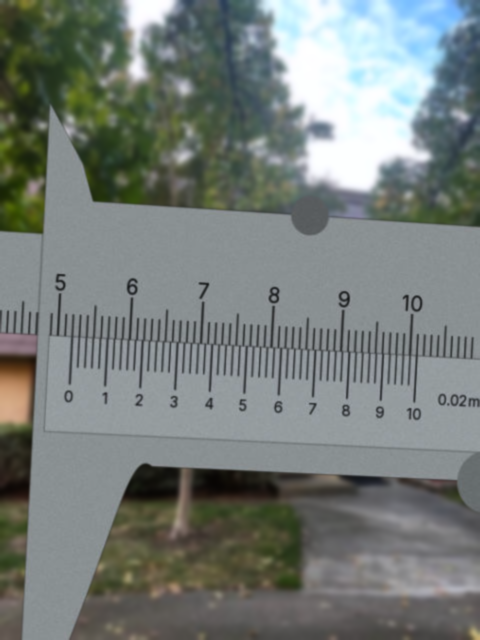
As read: 52.0,mm
